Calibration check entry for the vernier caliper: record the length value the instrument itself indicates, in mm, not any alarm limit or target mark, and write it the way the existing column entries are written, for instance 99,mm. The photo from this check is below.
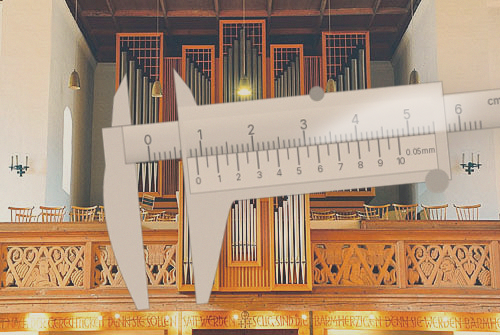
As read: 9.0,mm
